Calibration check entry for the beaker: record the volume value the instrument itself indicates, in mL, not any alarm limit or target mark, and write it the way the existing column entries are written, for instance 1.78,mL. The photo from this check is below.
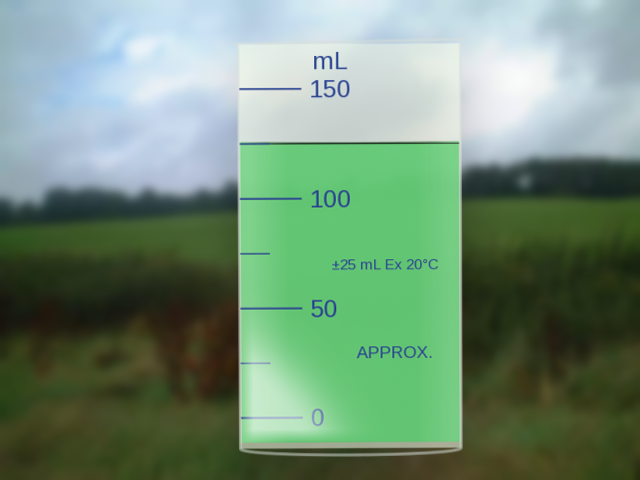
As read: 125,mL
